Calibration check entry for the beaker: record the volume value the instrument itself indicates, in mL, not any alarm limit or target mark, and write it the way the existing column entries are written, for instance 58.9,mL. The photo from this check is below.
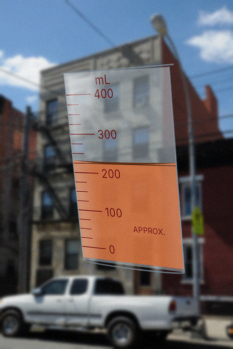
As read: 225,mL
